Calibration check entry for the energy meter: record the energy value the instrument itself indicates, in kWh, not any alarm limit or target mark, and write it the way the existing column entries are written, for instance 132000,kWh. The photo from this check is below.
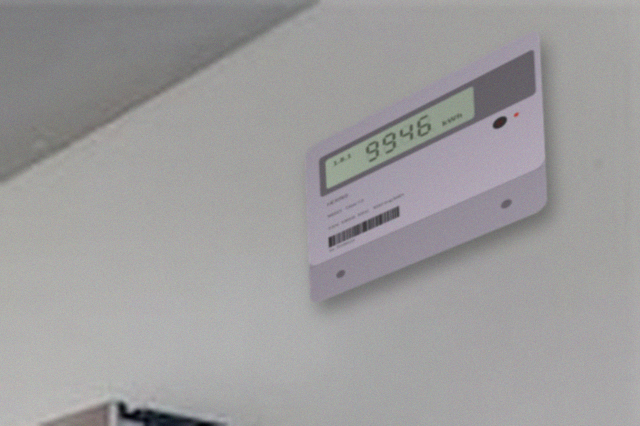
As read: 9946,kWh
